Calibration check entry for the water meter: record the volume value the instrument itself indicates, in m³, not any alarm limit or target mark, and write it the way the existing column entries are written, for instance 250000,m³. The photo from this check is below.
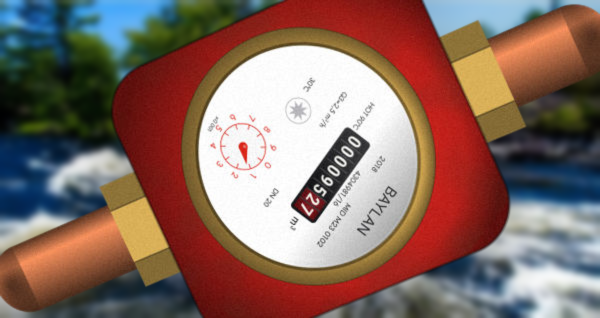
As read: 95.271,m³
